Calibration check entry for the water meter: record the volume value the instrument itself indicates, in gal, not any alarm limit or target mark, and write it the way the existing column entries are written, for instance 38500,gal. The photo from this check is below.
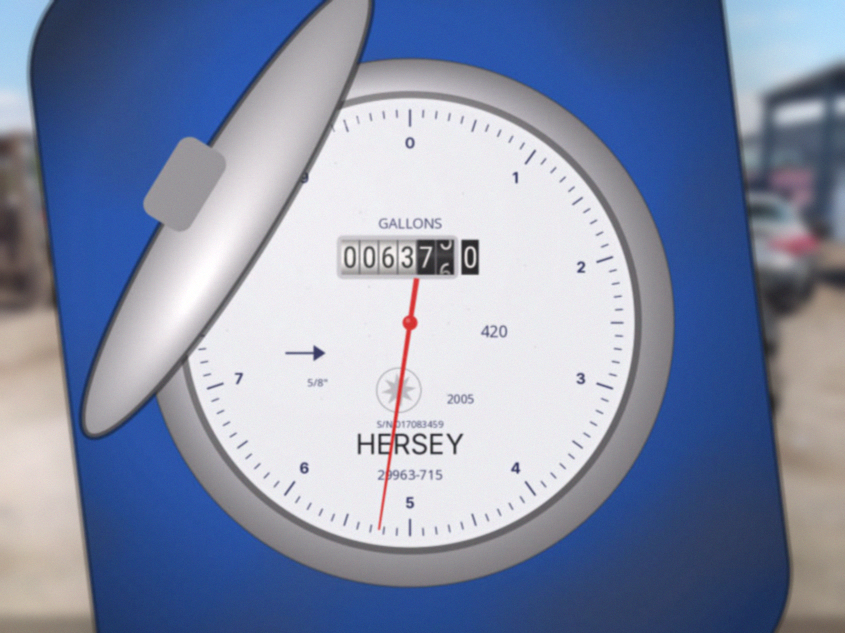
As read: 63755.2,gal
